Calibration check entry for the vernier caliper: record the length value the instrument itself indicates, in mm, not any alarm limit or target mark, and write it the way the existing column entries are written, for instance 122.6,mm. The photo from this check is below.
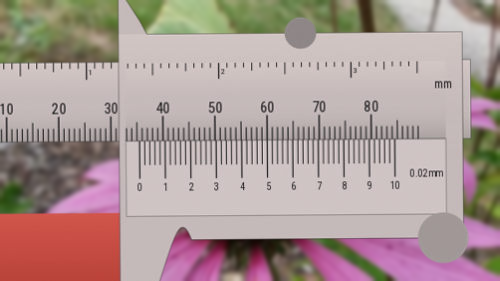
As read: 35.5,mm
